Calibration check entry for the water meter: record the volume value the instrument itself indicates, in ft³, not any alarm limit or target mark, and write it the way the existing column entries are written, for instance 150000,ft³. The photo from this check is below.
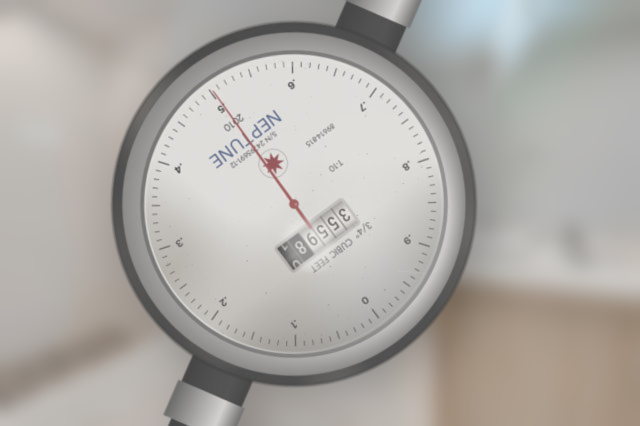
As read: 355980.50,ft³
